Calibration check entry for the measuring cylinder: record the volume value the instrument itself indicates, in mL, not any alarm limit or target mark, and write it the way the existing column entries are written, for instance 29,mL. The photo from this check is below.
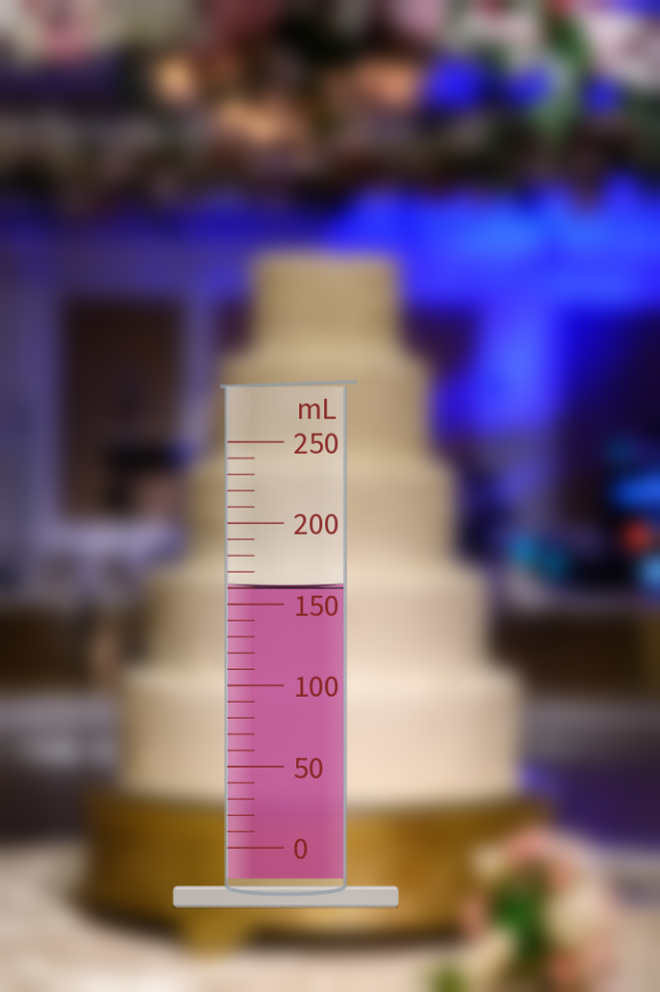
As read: 160,mL
